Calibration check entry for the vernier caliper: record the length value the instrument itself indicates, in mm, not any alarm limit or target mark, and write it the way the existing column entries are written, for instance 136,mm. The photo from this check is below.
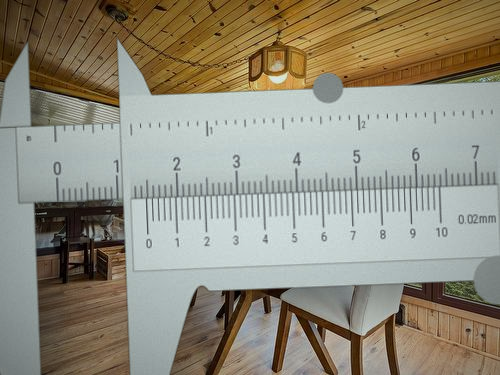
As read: 14.8,mm
